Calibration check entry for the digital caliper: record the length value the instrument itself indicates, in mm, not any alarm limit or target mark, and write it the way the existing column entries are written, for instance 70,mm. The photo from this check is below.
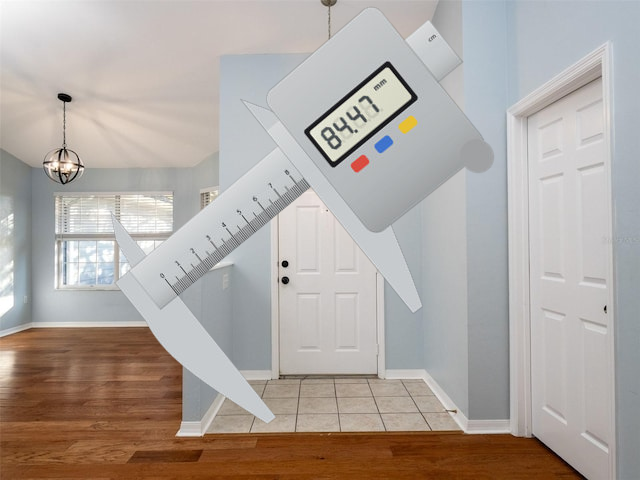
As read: 84.47,mm
